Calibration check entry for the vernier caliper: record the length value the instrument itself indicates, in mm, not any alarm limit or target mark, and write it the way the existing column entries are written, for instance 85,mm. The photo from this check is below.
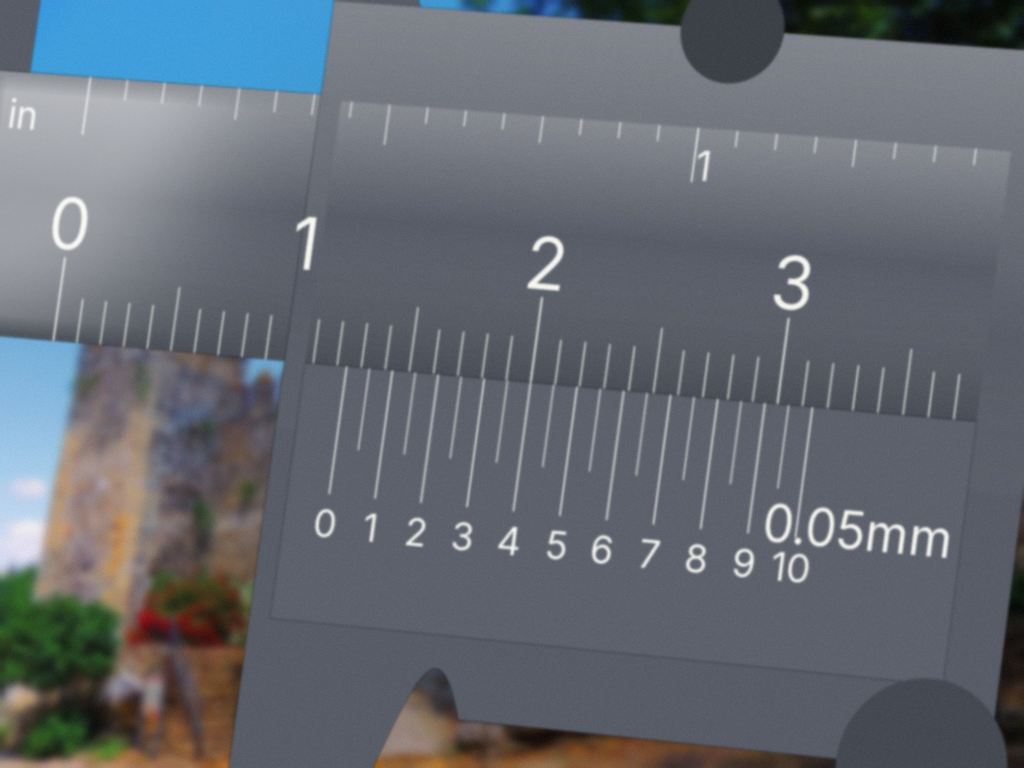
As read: 12.4,mm
